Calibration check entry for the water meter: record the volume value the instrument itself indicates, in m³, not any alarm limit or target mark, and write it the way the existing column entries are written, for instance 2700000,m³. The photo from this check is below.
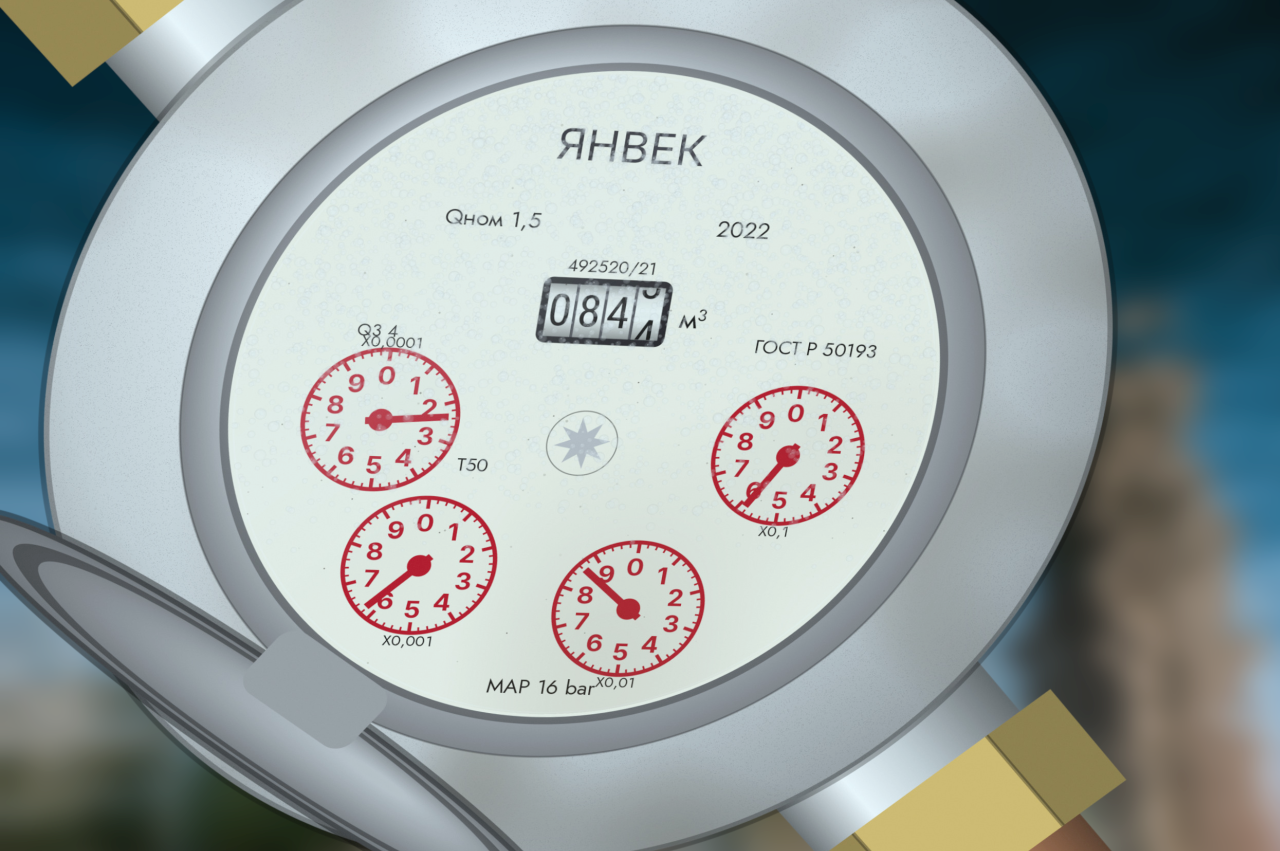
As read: 843.5862,m³
